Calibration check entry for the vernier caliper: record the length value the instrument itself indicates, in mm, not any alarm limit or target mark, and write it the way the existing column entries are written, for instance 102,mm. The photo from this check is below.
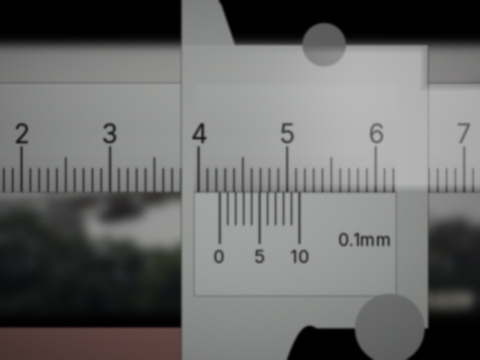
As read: 42.4,mm
